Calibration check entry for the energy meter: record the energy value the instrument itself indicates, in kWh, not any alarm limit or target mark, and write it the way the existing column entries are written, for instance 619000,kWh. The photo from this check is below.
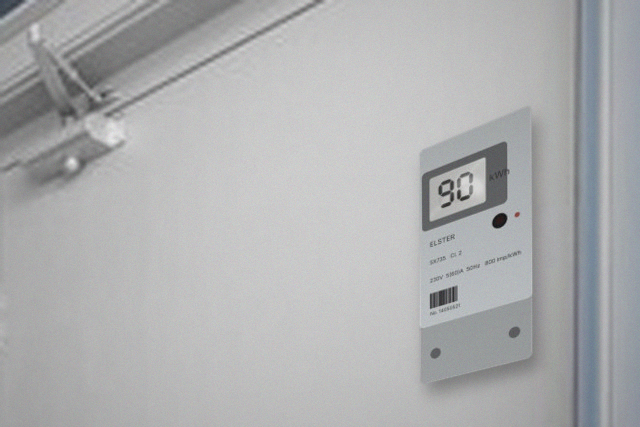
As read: 90,kWh
